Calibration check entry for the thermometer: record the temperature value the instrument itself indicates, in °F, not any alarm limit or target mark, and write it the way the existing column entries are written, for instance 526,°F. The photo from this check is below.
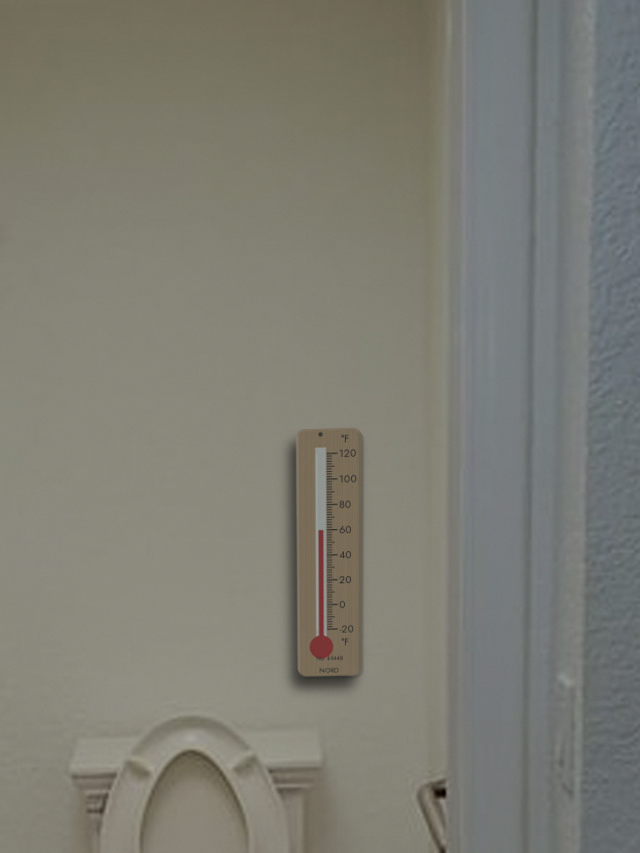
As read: 60,°F
